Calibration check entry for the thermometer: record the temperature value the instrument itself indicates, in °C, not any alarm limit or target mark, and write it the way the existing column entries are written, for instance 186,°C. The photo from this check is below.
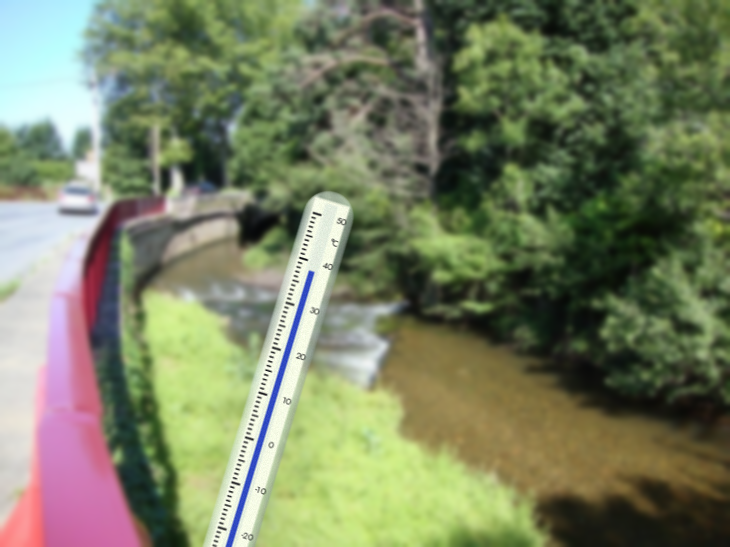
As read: 38,°C
